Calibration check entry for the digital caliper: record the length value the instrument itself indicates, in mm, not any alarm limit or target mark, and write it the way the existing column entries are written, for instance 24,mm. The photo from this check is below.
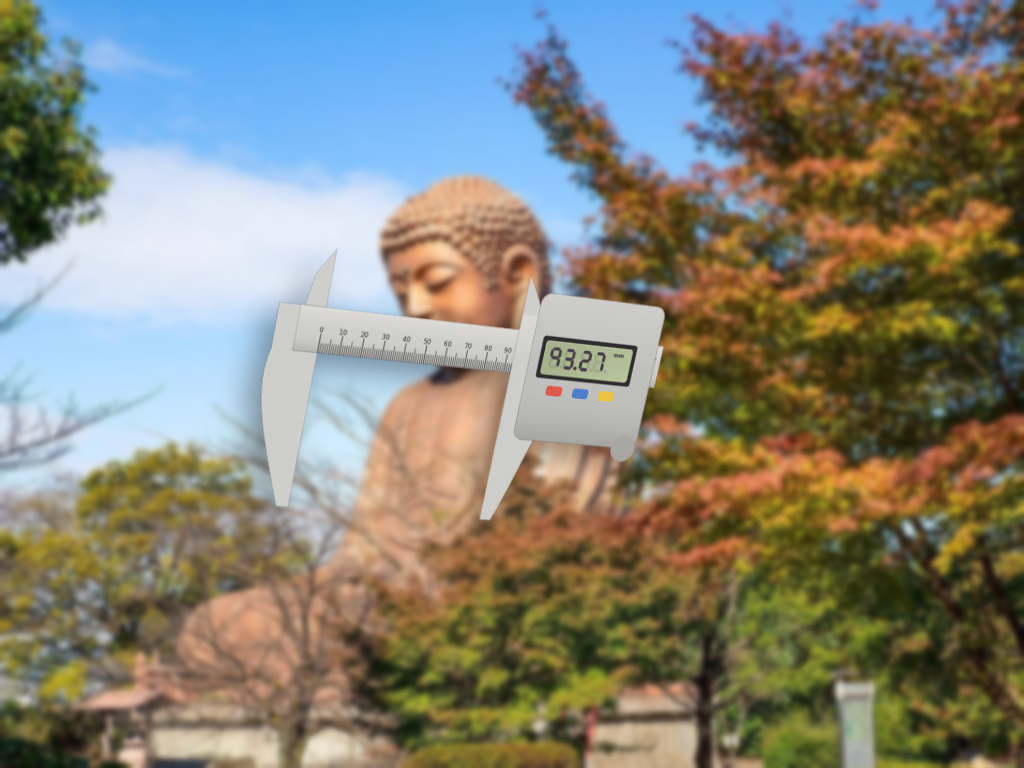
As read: 93.27,mm
